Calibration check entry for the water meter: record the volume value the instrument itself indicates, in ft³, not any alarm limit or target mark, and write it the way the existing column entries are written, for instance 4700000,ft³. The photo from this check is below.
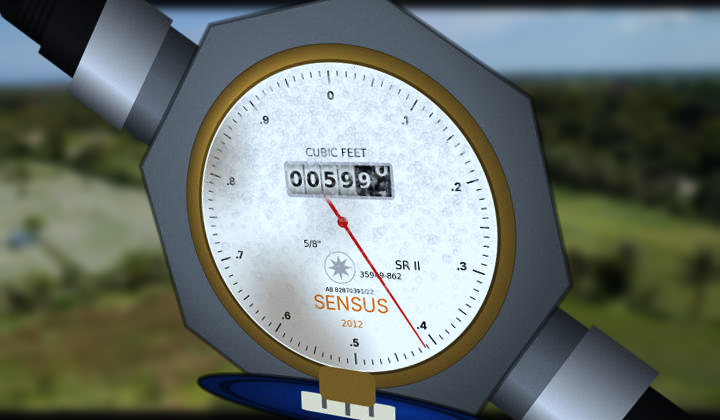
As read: 5990.41,ft³
